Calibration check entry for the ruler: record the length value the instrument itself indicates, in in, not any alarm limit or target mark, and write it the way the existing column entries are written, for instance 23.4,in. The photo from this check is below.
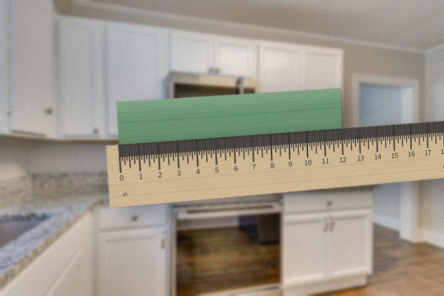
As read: 12,in
